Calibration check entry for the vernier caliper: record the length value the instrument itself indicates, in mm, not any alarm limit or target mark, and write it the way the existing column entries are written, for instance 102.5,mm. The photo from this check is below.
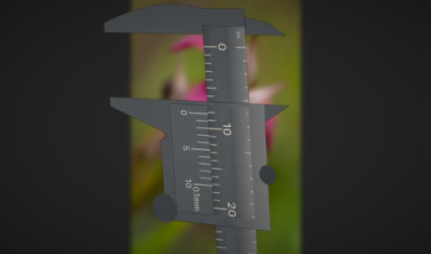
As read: 8.2,mm
